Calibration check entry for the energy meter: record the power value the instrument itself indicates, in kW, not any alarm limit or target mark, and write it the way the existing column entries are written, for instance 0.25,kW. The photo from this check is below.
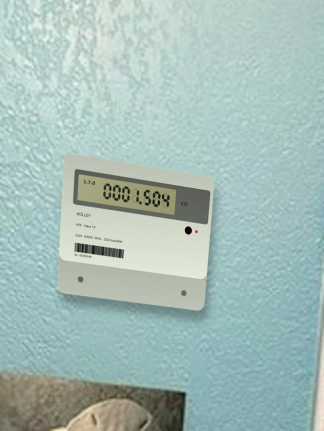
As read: 1.504,kW
